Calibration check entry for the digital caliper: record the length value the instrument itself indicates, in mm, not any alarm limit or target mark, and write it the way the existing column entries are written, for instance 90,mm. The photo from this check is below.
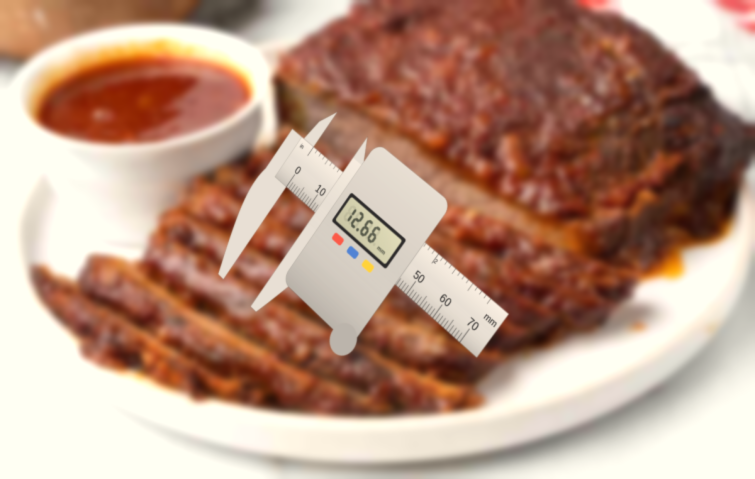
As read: 12.66,mm
